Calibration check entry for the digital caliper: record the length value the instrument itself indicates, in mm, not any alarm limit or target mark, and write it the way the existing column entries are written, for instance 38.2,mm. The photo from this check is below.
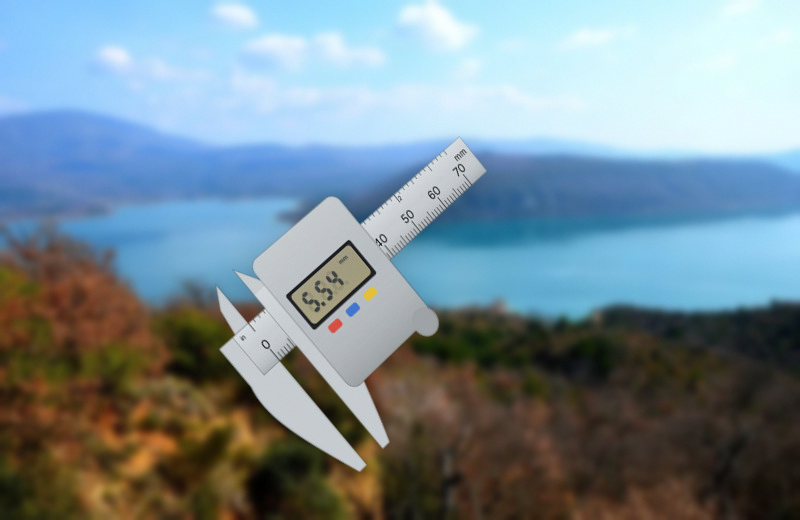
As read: 5.54,mm
